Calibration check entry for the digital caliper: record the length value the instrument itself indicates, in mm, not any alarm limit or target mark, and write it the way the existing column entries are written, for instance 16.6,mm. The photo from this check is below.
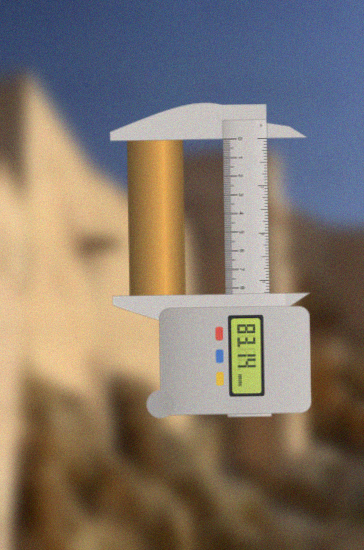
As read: 83.14,mm
